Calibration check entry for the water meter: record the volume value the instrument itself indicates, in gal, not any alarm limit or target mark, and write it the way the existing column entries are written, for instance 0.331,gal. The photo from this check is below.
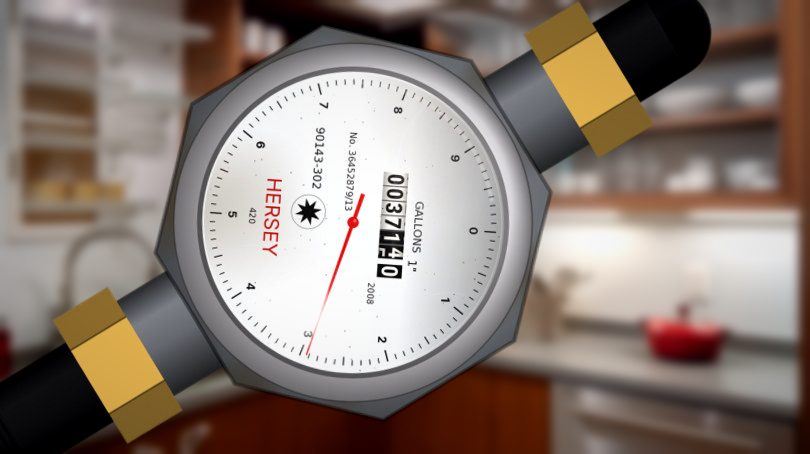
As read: 37142.9,gal
